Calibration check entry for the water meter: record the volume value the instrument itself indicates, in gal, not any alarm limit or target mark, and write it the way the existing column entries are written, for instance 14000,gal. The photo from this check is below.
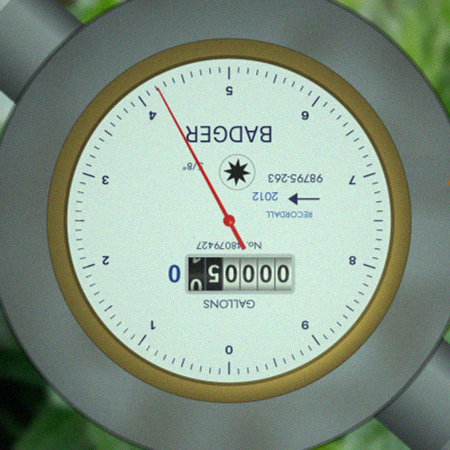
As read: 504.2,gal
